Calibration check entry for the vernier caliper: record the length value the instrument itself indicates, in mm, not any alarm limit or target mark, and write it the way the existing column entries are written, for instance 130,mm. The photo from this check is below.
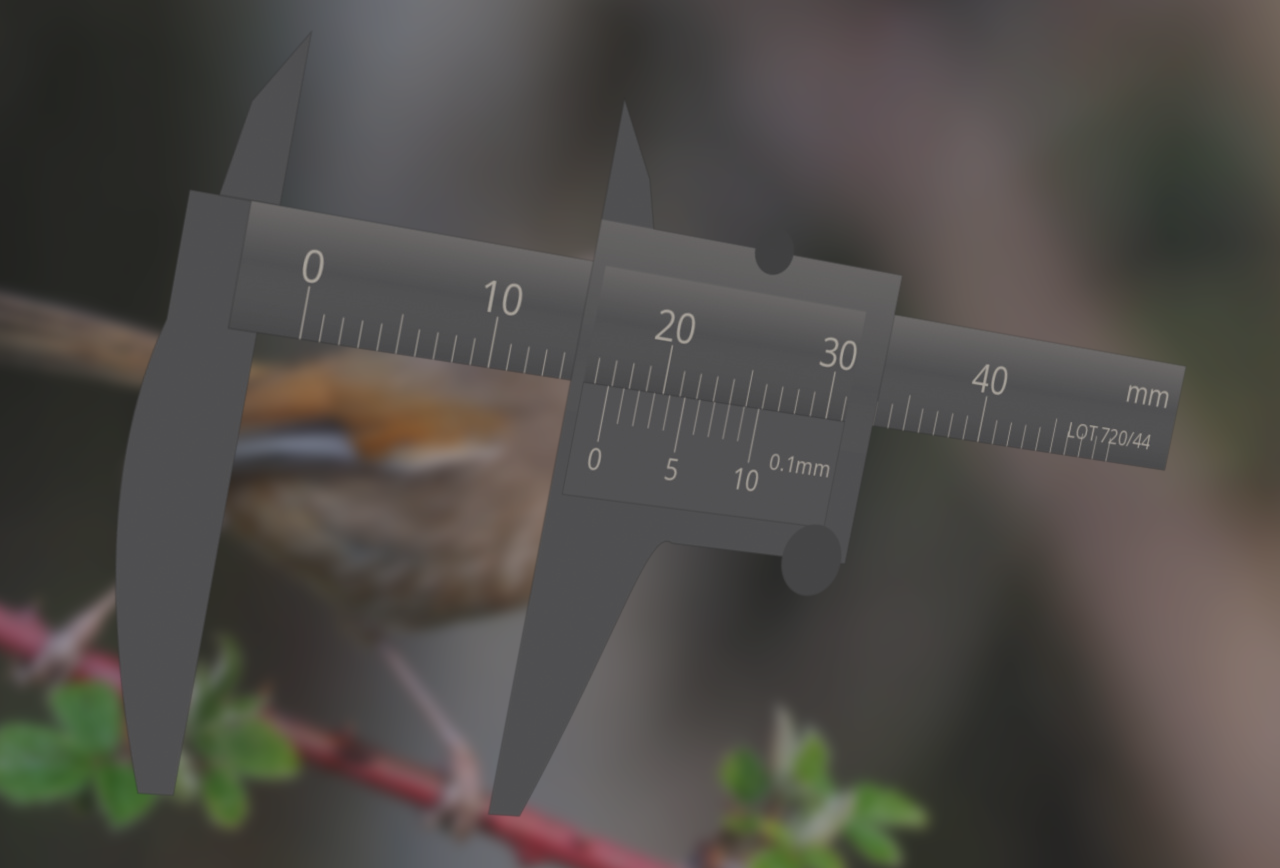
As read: 16.8,mm
